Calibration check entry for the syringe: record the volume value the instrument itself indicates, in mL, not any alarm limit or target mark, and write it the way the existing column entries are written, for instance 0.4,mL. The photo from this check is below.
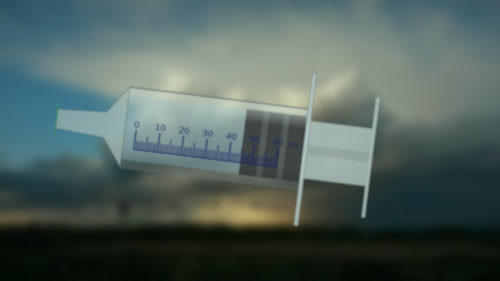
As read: 45,mL
